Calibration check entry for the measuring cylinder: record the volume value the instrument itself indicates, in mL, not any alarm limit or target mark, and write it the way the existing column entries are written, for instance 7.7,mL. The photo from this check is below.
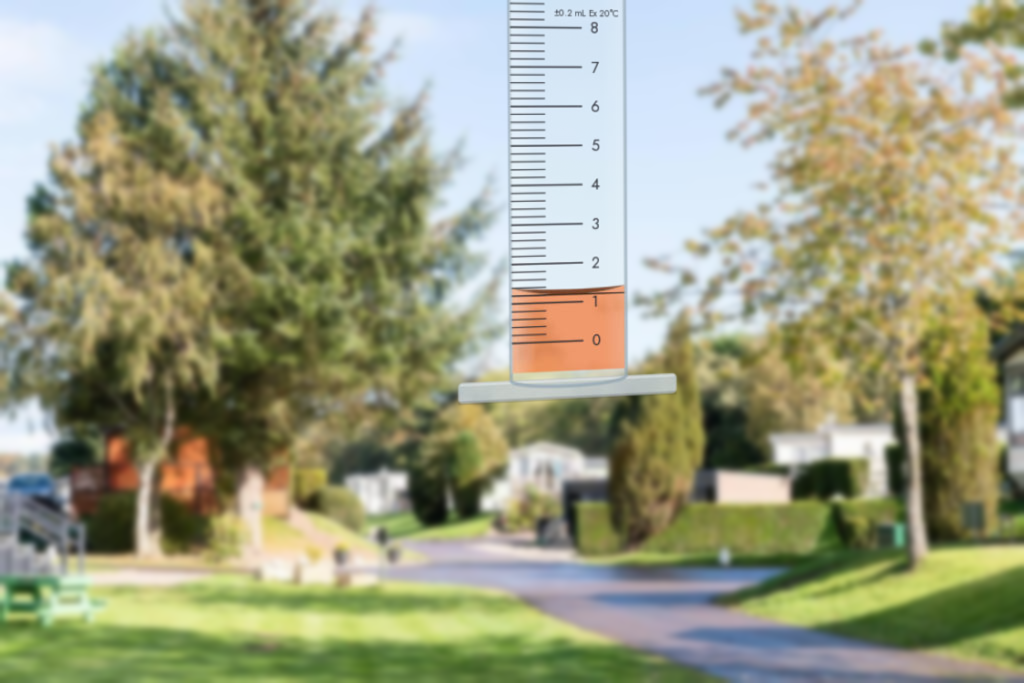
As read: 1.2,mL
